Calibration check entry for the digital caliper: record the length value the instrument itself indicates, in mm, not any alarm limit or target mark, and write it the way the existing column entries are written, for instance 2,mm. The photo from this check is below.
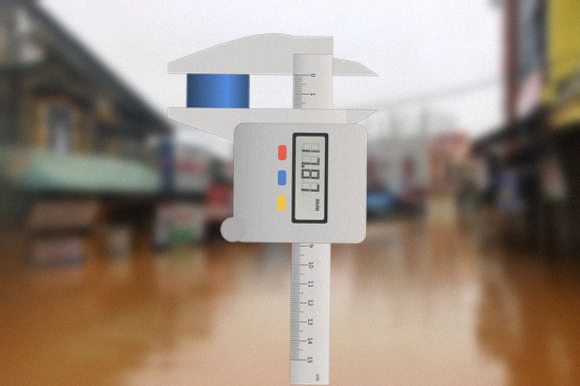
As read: 17.87,mm
